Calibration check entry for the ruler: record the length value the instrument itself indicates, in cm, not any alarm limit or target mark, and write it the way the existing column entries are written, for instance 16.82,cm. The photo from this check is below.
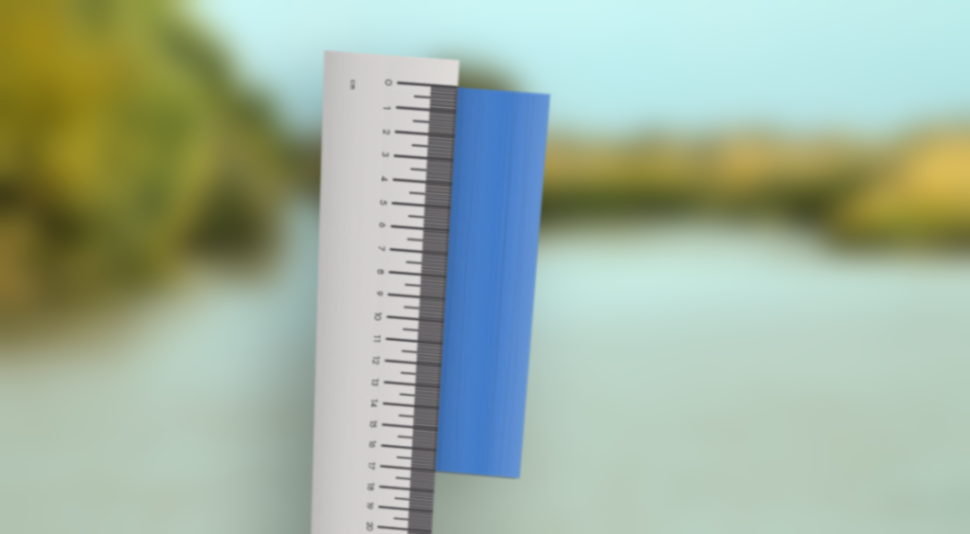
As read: 17,cm
